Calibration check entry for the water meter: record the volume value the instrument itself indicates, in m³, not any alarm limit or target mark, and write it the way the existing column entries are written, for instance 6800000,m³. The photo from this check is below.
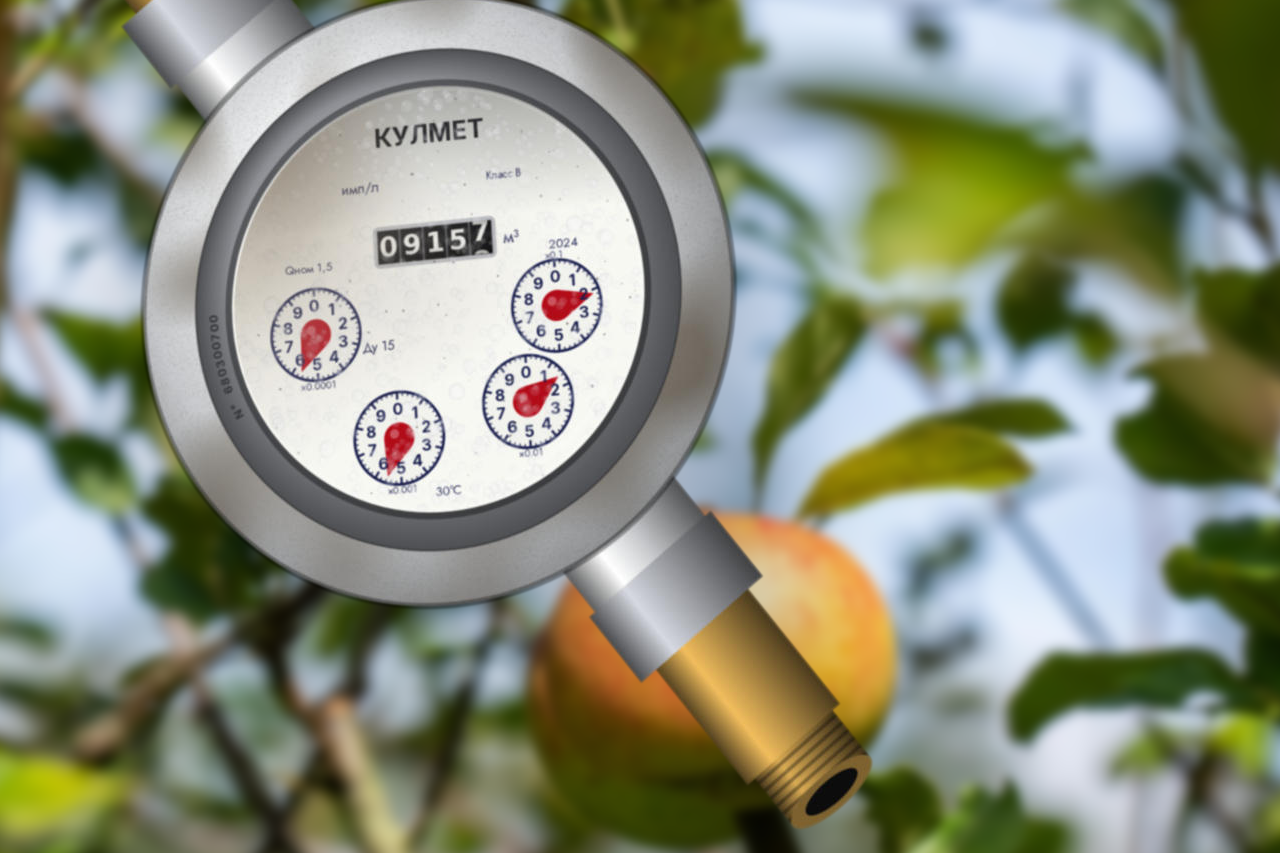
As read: 9157.2155,m³
